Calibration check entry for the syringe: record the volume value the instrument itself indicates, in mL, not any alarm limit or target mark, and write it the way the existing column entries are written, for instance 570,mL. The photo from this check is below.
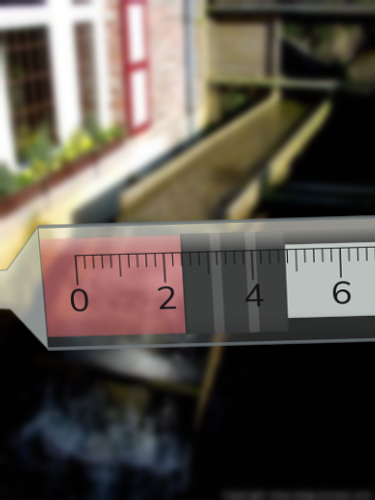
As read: 2.4,mL
